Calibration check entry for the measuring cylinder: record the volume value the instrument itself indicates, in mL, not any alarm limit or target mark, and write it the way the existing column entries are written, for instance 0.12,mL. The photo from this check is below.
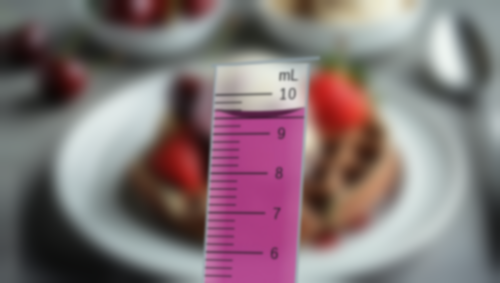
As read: 9.4,mL
